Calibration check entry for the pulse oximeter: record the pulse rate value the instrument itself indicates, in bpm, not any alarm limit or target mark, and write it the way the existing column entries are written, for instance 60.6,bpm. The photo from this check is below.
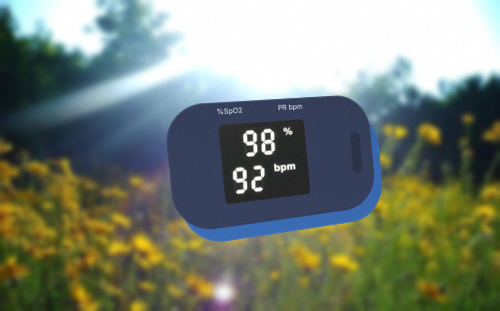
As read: 92,bpm
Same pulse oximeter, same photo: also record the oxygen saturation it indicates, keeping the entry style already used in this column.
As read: 98,%
